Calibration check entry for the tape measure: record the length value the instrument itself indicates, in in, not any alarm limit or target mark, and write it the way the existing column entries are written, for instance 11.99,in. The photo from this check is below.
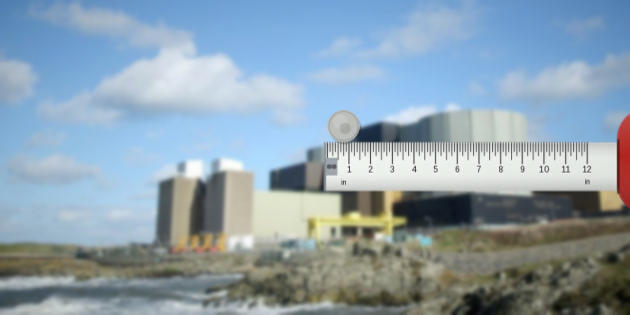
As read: 1.5,in
